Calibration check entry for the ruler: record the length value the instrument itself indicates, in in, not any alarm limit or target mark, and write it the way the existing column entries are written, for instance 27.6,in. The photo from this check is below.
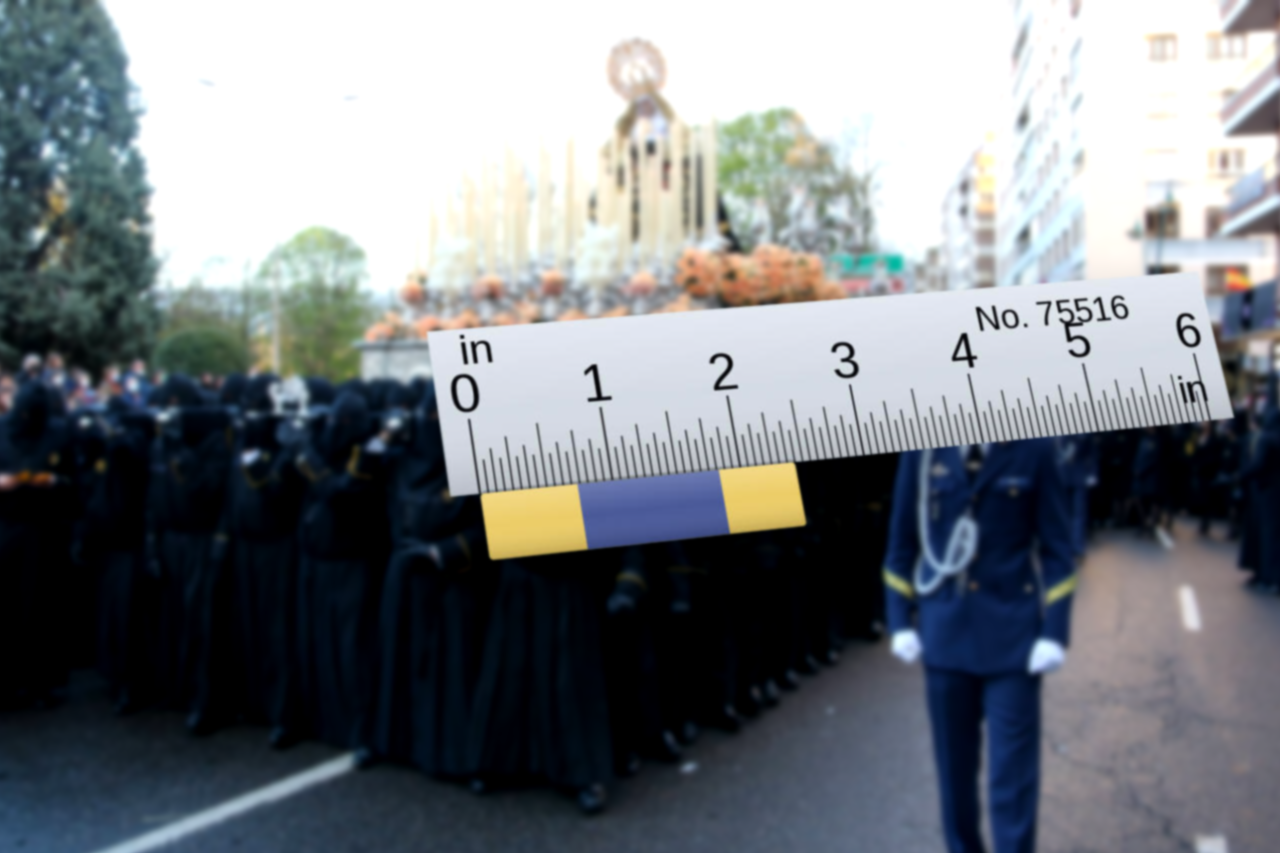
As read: 2.4375,in
